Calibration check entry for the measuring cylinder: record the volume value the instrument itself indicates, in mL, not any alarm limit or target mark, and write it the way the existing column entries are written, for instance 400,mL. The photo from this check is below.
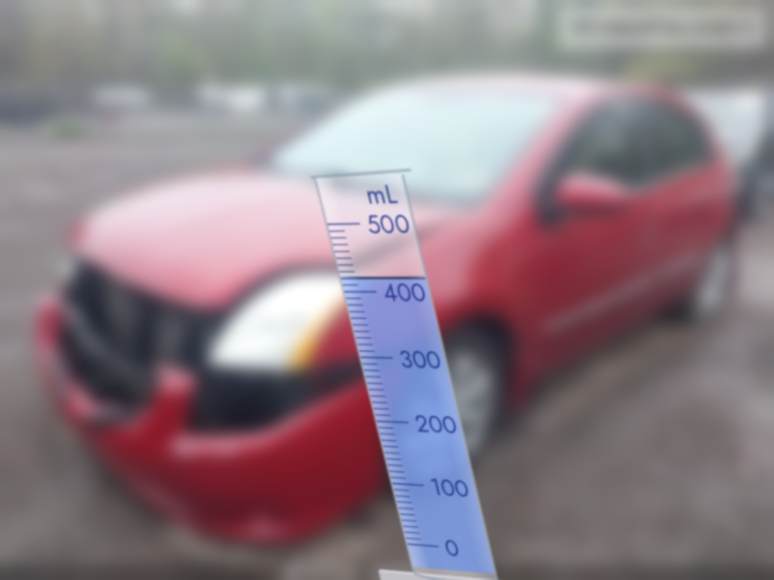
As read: 420,mL
